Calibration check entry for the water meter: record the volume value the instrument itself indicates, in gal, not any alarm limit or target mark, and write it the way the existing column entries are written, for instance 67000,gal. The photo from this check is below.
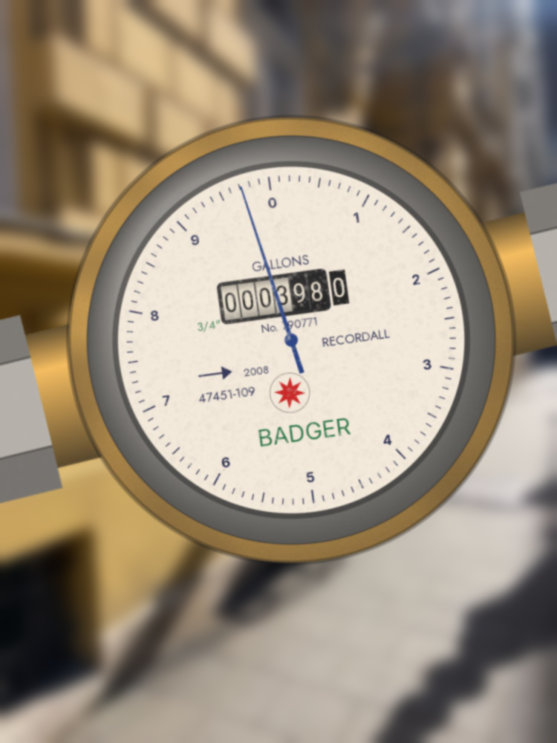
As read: 3979.7,gal
